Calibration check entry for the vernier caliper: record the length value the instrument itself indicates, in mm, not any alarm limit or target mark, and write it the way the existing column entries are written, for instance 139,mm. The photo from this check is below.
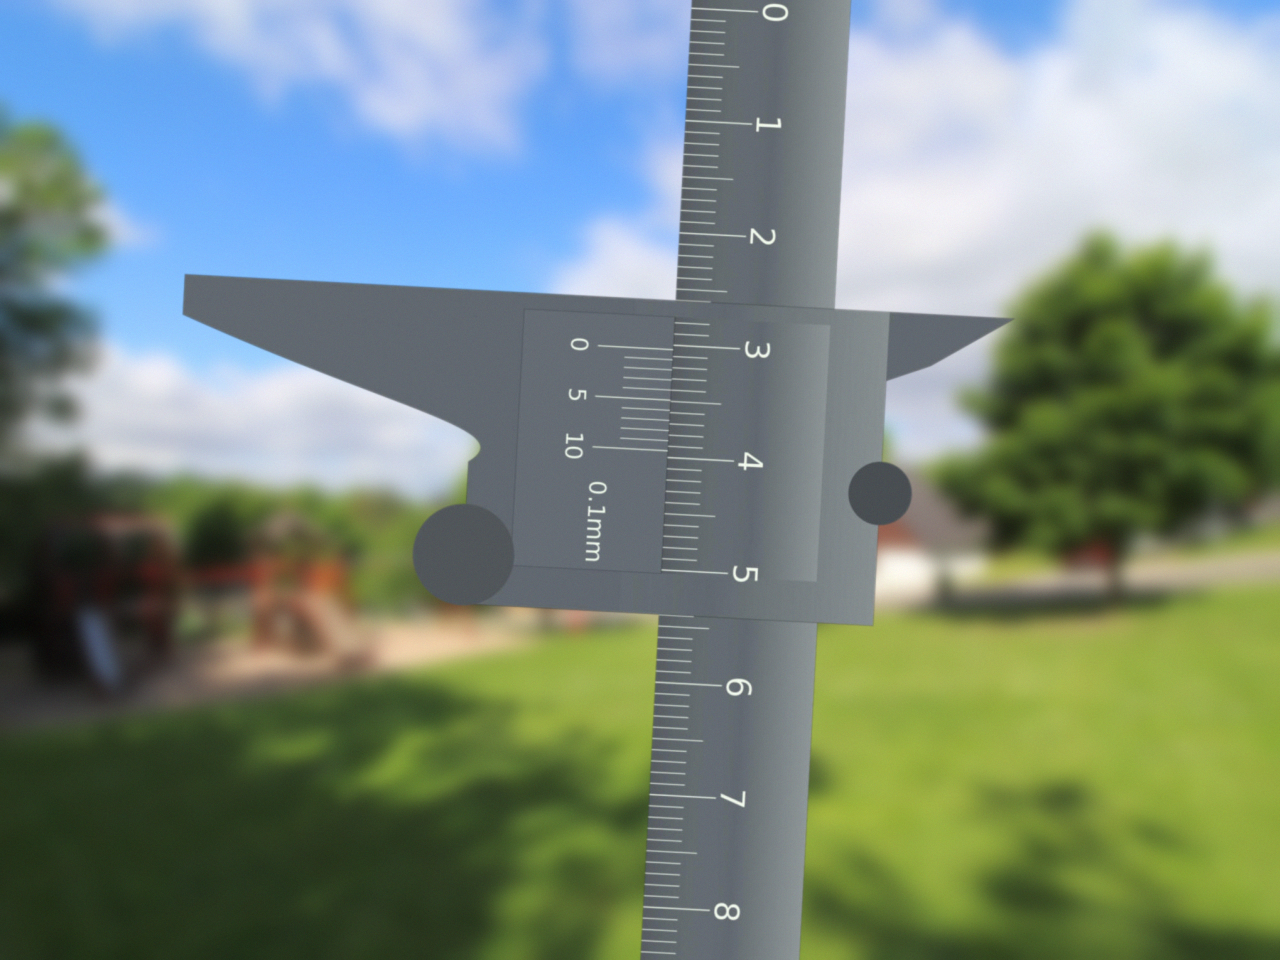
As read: 30.4,mm
